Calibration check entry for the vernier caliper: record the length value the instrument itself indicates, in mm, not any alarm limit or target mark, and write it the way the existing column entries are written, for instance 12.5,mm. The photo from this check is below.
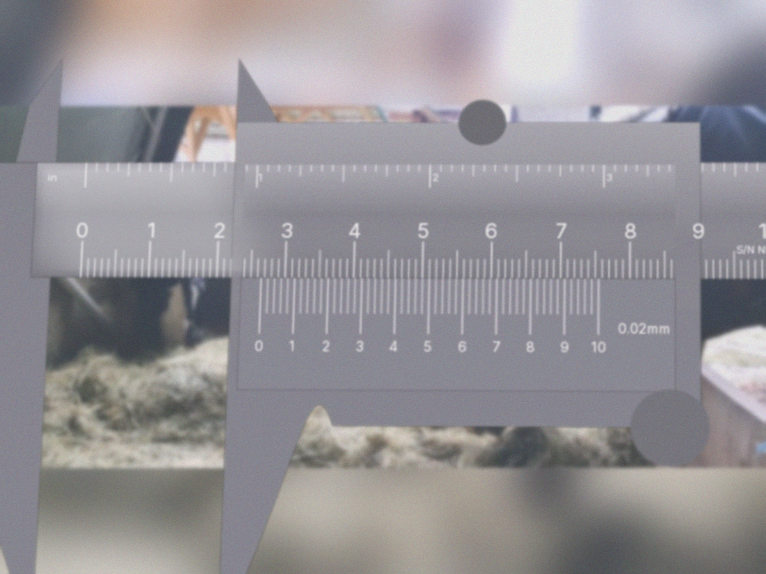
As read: 26.5,mm
